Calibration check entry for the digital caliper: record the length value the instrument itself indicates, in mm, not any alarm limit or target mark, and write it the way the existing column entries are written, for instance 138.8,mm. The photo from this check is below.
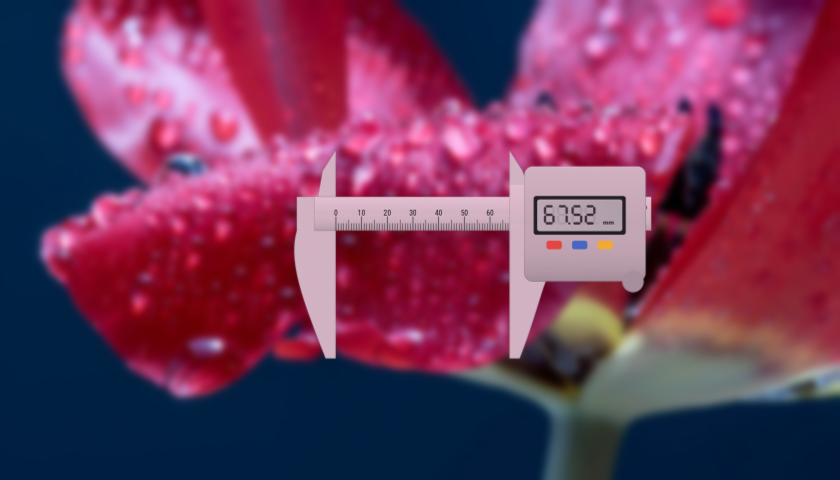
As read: 67.52,mm
